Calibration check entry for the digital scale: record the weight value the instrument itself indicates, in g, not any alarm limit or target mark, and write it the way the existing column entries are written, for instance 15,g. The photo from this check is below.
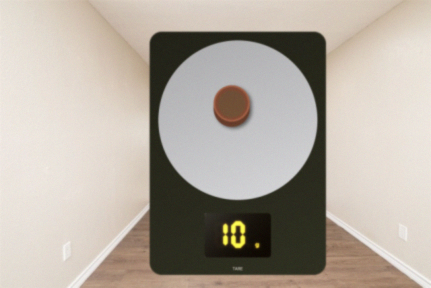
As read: 10,g
